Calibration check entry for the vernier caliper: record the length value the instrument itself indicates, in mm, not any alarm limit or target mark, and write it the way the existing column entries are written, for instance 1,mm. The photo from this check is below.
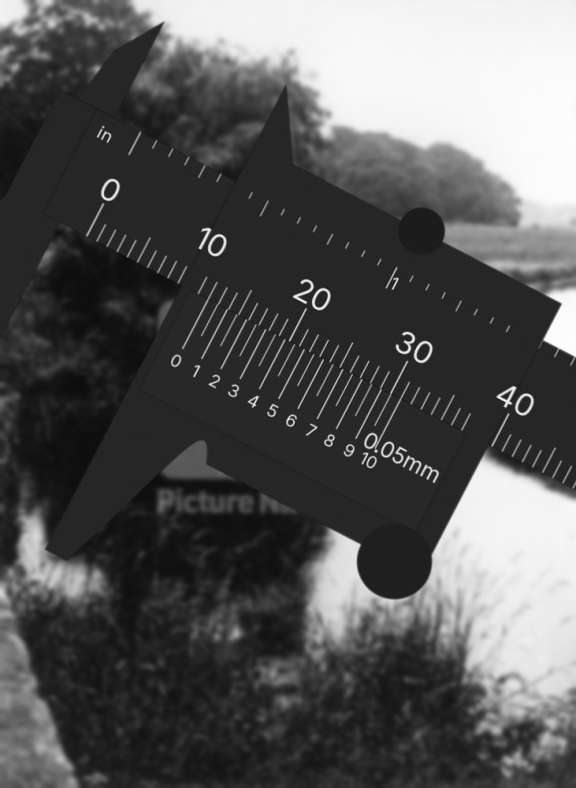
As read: 12.0,mm
